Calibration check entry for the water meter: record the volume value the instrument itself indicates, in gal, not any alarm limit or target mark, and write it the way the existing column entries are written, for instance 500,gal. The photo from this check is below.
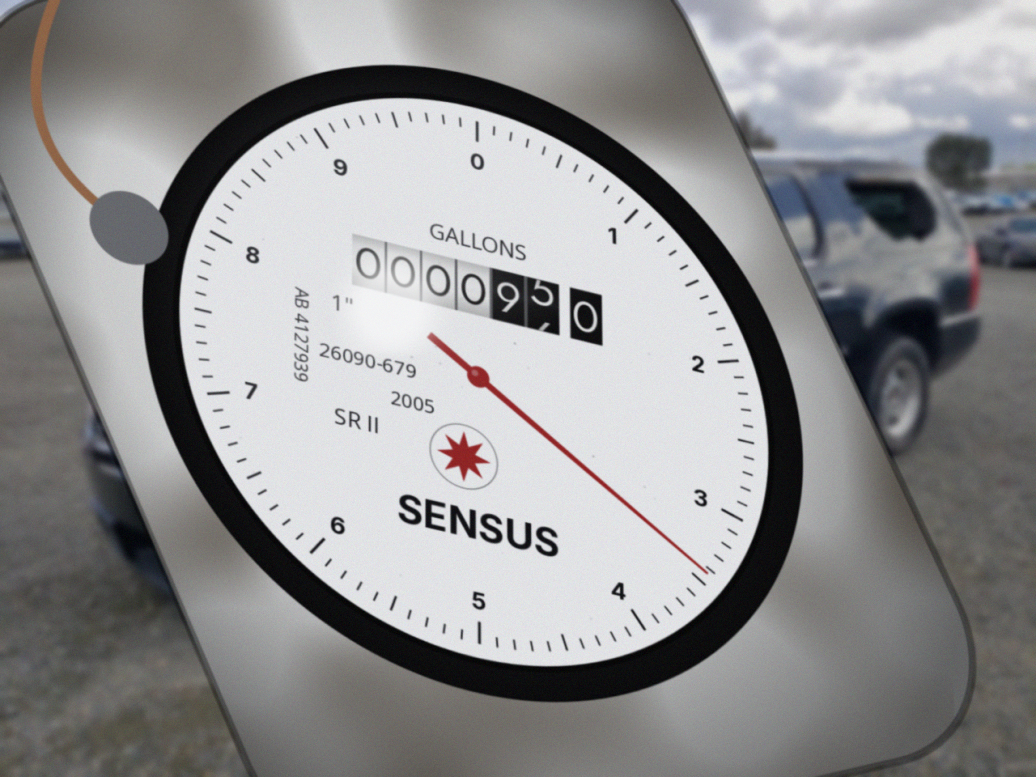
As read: 953.4,gal
